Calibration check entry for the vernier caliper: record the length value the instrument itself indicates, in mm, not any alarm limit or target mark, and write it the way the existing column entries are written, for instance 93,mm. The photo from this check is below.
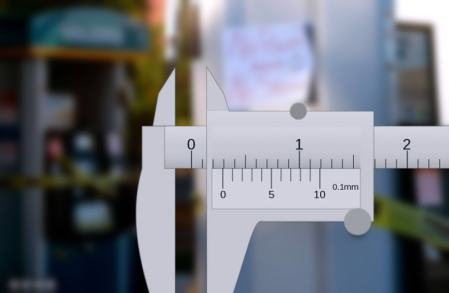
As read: 2.9,mm
